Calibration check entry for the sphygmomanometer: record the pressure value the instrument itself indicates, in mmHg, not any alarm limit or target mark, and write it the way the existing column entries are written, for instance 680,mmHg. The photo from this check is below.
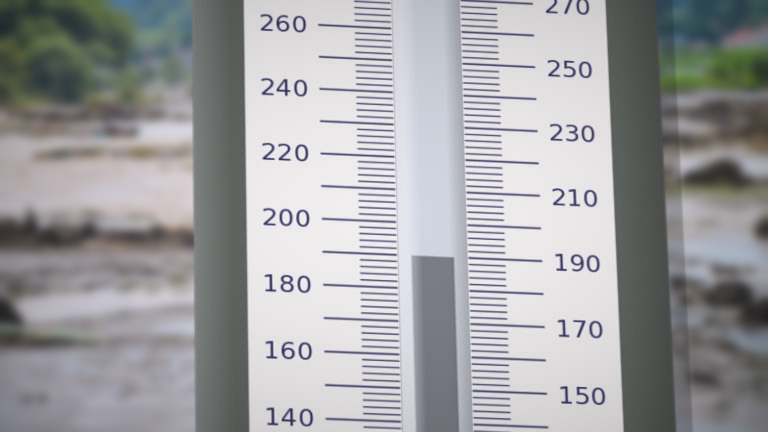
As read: 190,mmHg
